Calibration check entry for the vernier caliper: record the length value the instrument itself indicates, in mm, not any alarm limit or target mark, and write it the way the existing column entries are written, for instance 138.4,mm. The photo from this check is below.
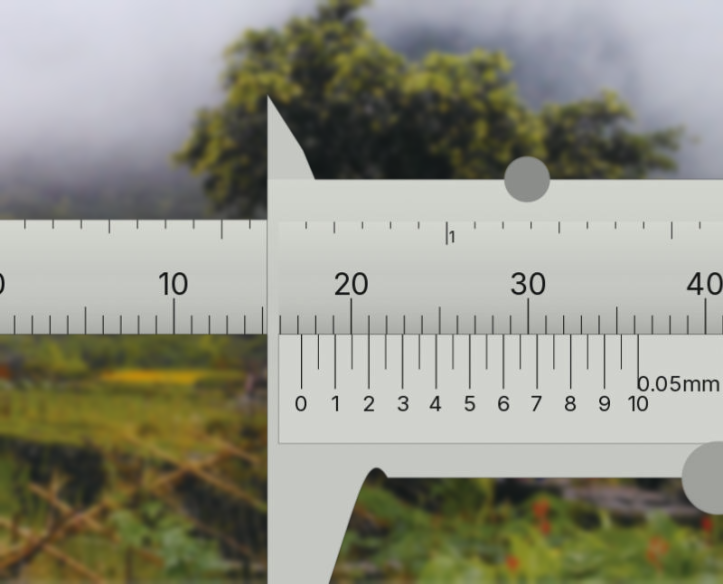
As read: 17.2,mm
